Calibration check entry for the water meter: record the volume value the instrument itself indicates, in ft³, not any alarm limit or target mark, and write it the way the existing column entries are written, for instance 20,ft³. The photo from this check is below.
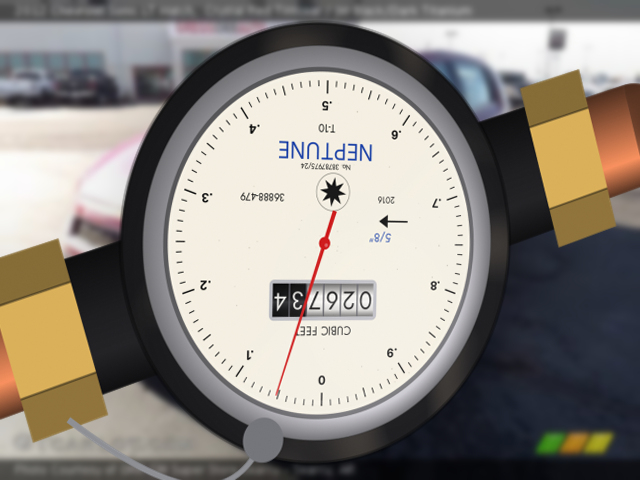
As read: 26734.05,ft³
